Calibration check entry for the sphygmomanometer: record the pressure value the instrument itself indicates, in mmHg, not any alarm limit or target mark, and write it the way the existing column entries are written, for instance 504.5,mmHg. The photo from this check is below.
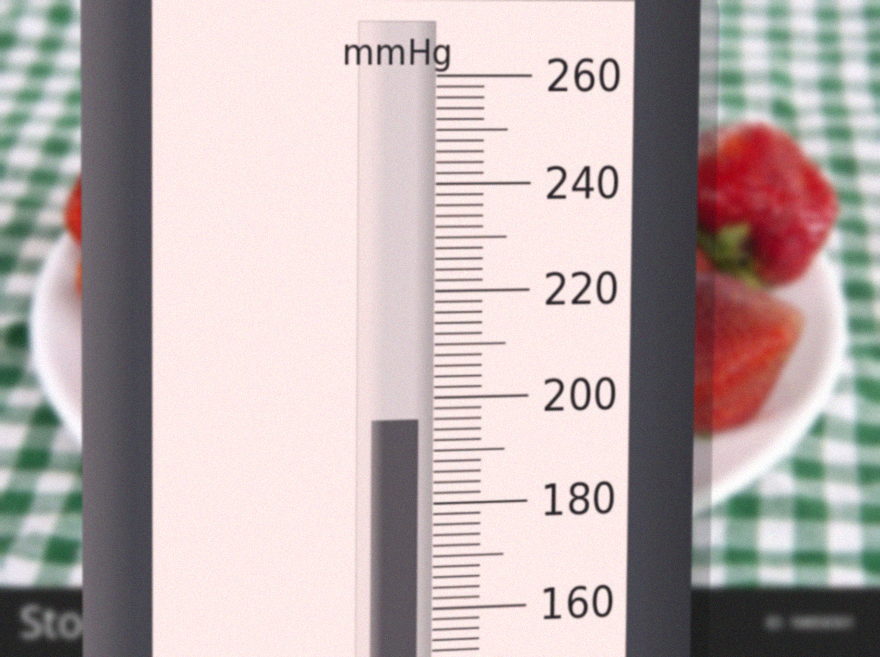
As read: 196,mmHg
